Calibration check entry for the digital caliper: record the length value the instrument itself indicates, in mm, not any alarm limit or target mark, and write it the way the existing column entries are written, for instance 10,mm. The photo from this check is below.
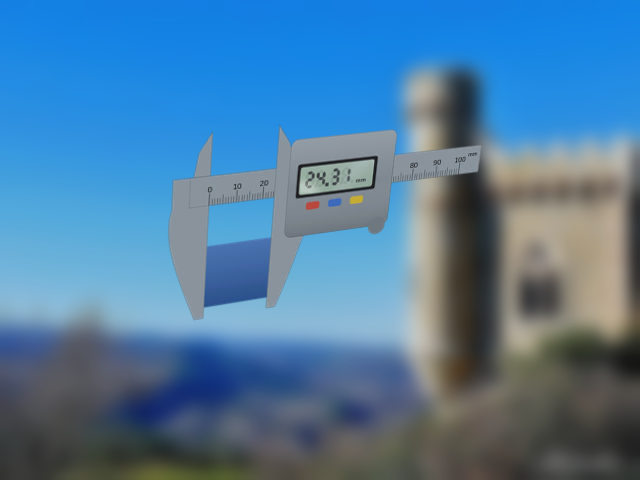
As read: 24.31,mm
